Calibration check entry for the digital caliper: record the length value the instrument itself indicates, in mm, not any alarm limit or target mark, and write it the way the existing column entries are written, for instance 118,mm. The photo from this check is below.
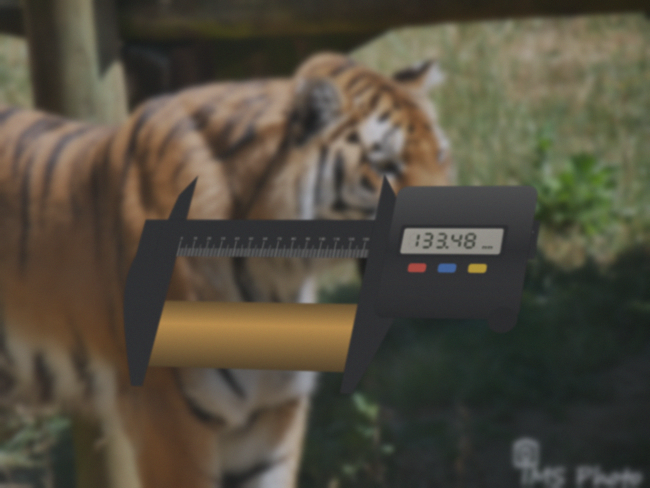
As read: 133.48,mm
